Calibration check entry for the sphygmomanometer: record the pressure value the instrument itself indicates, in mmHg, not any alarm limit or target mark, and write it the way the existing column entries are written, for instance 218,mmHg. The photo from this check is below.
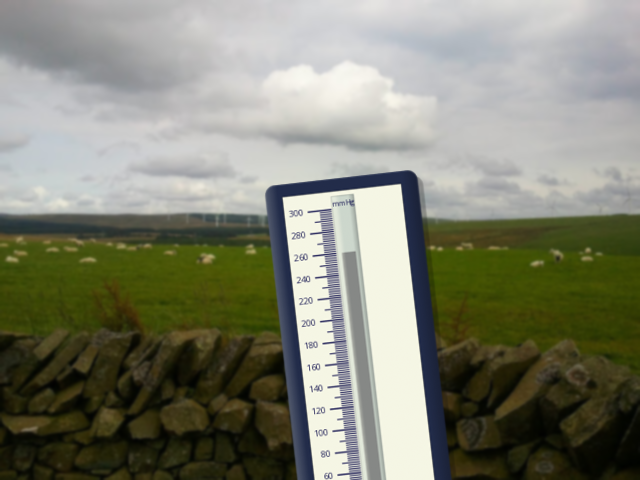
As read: 260,mmHg
